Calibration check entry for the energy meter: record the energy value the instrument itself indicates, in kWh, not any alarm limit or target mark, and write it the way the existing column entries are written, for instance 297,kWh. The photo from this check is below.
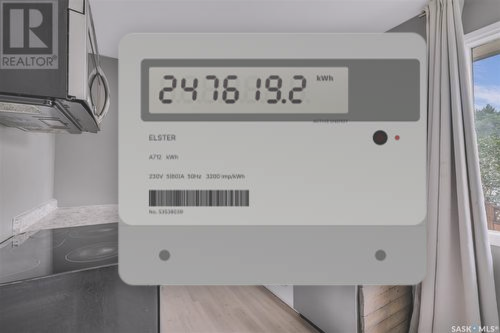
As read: 247619.2,kWh
